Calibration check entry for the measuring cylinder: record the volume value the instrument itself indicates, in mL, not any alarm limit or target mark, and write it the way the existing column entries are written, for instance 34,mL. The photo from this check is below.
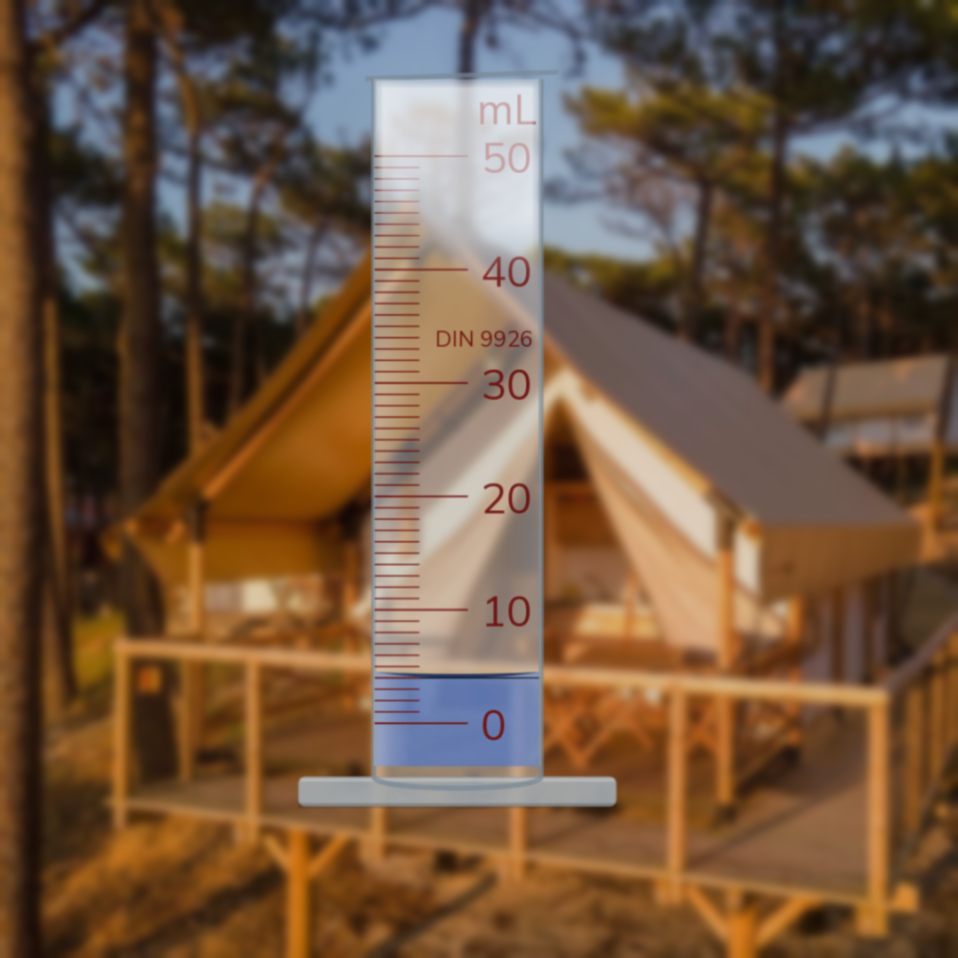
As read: 4,mL
